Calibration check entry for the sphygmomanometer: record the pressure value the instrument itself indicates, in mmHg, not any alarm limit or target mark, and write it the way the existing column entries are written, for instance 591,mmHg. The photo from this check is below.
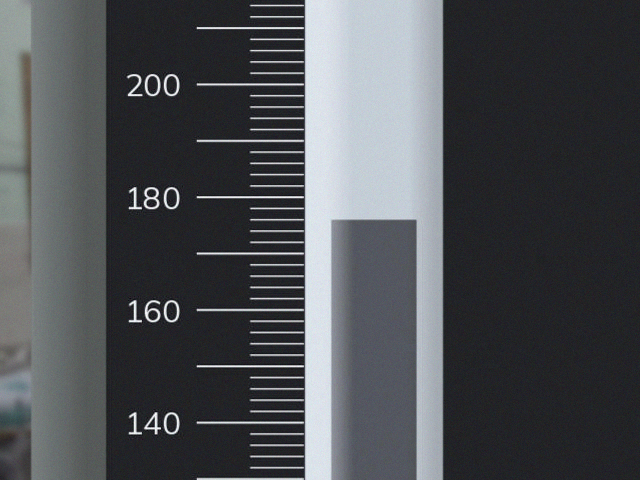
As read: 176,mmHg
